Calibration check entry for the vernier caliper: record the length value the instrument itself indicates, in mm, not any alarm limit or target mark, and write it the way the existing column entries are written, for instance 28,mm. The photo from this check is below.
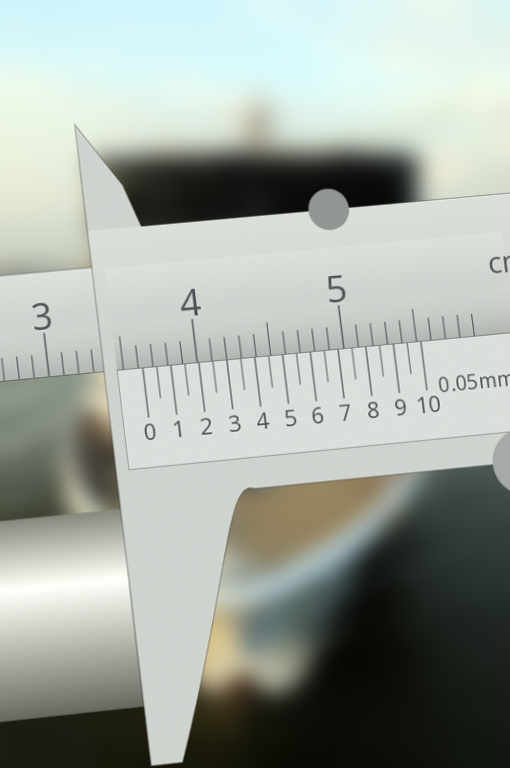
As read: 36.3,mm
